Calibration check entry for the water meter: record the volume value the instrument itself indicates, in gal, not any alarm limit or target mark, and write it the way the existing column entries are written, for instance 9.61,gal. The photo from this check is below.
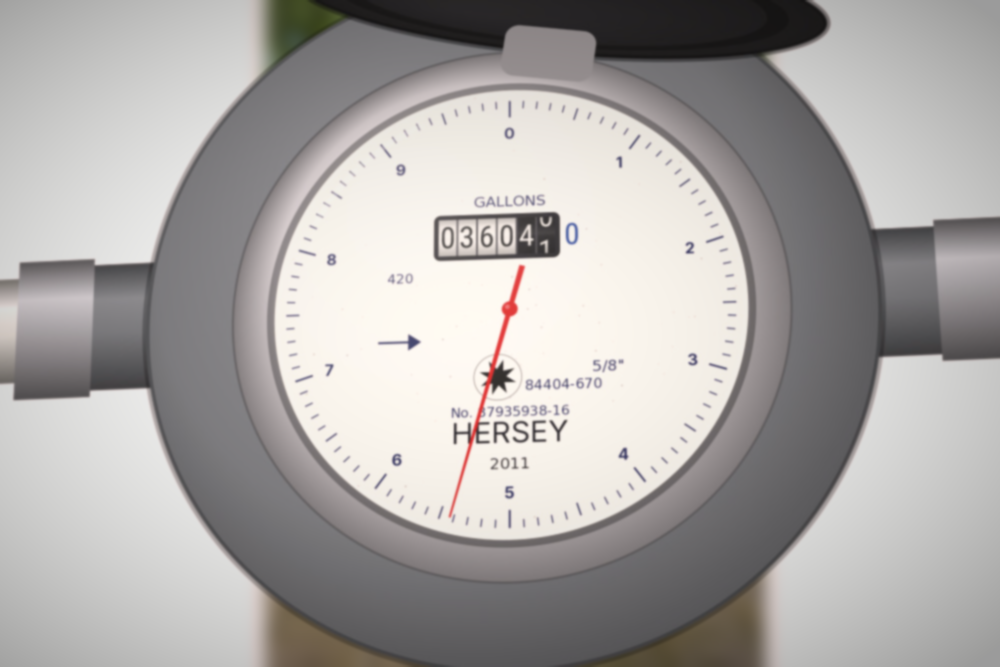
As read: 360405.4,gal
